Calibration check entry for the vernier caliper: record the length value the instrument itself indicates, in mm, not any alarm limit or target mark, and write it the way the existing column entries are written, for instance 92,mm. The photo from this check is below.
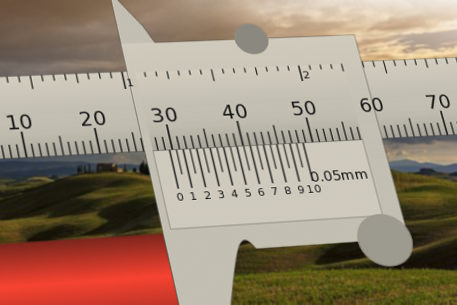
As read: 29.6,mm
